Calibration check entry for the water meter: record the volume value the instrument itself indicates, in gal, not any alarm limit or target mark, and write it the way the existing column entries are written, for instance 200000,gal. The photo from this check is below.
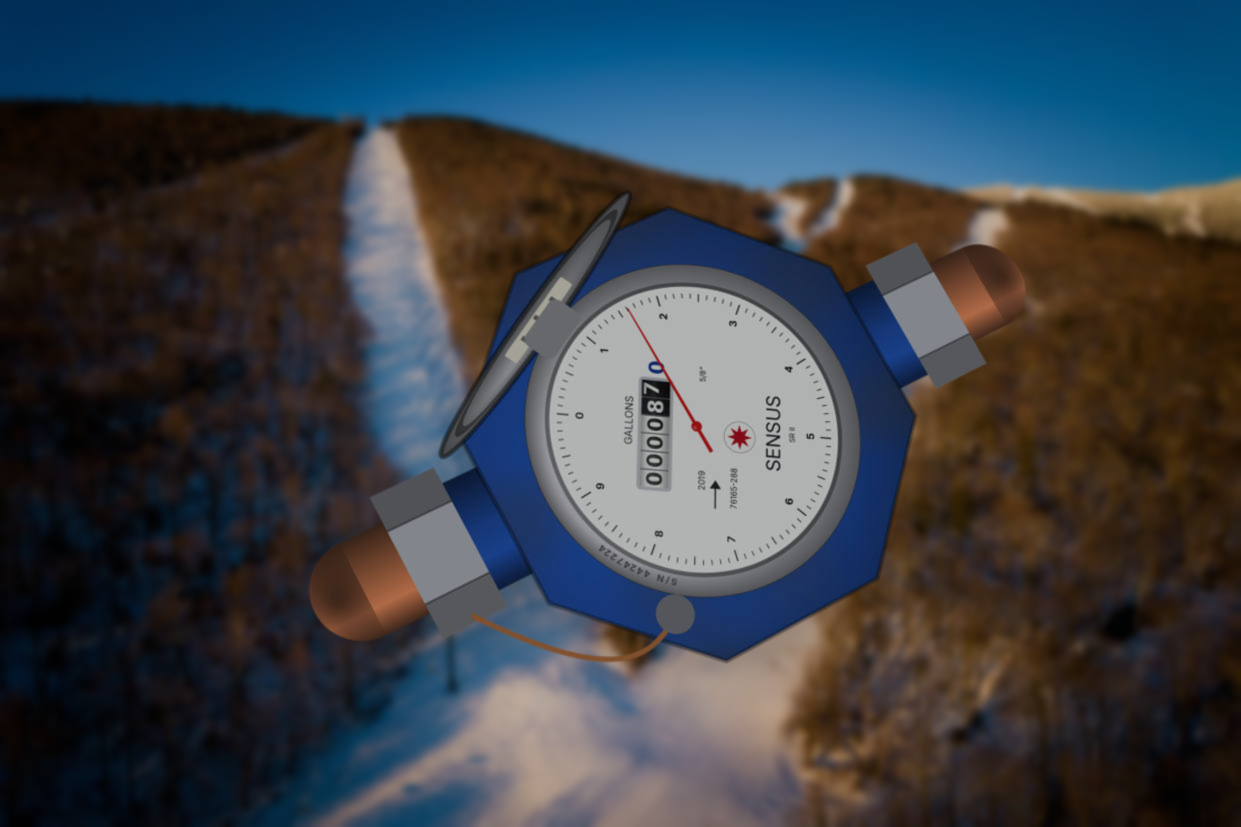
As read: 871.6,gal
